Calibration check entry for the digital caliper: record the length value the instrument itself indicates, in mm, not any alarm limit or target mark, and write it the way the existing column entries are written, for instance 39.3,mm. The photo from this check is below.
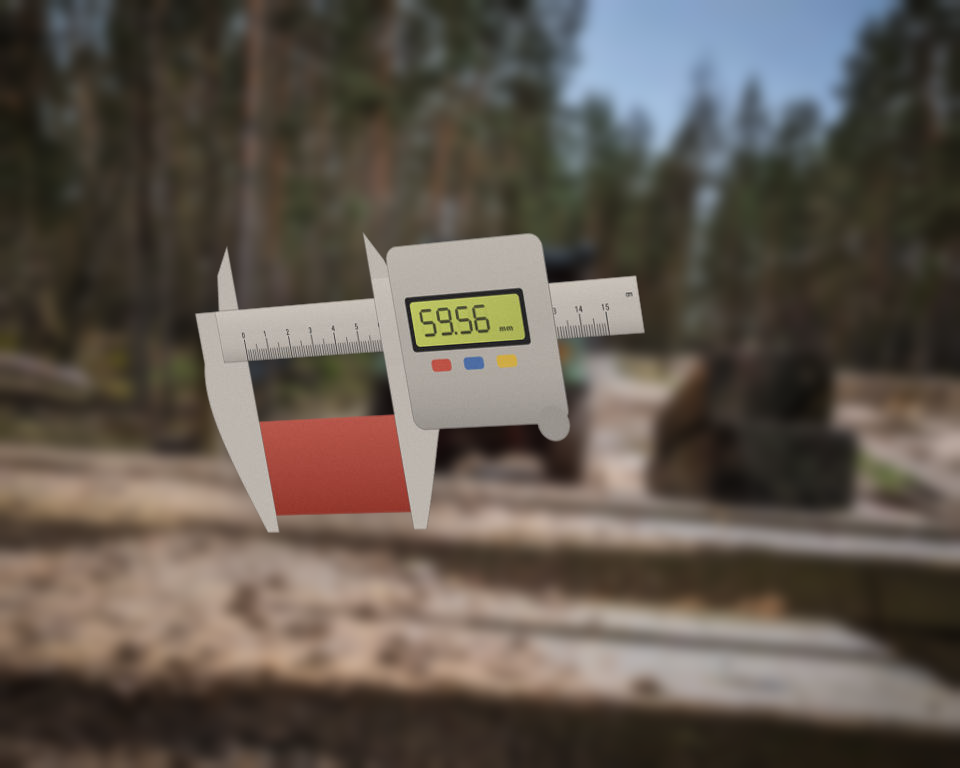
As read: 59.56,mm
